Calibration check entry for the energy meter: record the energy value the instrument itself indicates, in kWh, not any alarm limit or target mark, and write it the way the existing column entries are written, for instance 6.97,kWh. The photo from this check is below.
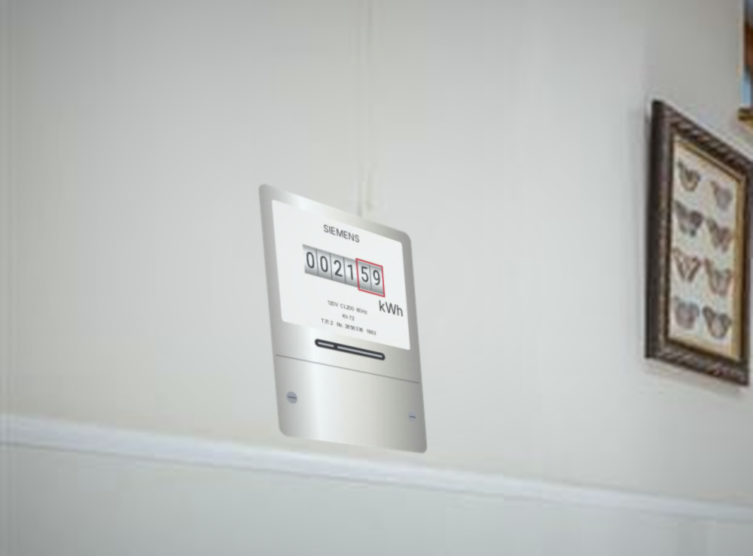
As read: 21.59,kWh
